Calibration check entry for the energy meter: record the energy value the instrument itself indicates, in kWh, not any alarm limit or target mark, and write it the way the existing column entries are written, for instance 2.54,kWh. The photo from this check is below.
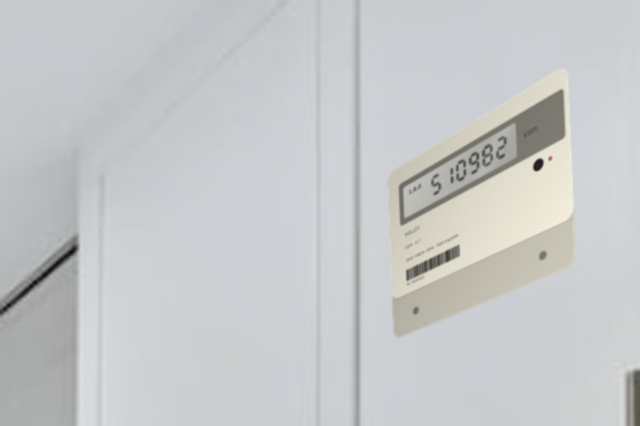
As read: 510982,kWh
